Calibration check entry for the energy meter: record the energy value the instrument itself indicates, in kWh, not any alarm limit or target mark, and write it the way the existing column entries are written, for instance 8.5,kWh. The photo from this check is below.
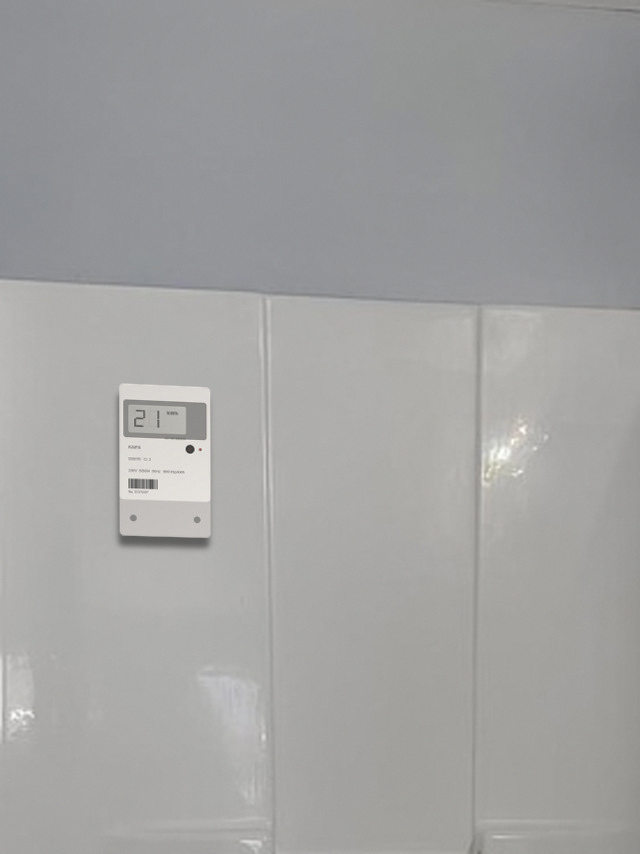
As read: 21,kWh
